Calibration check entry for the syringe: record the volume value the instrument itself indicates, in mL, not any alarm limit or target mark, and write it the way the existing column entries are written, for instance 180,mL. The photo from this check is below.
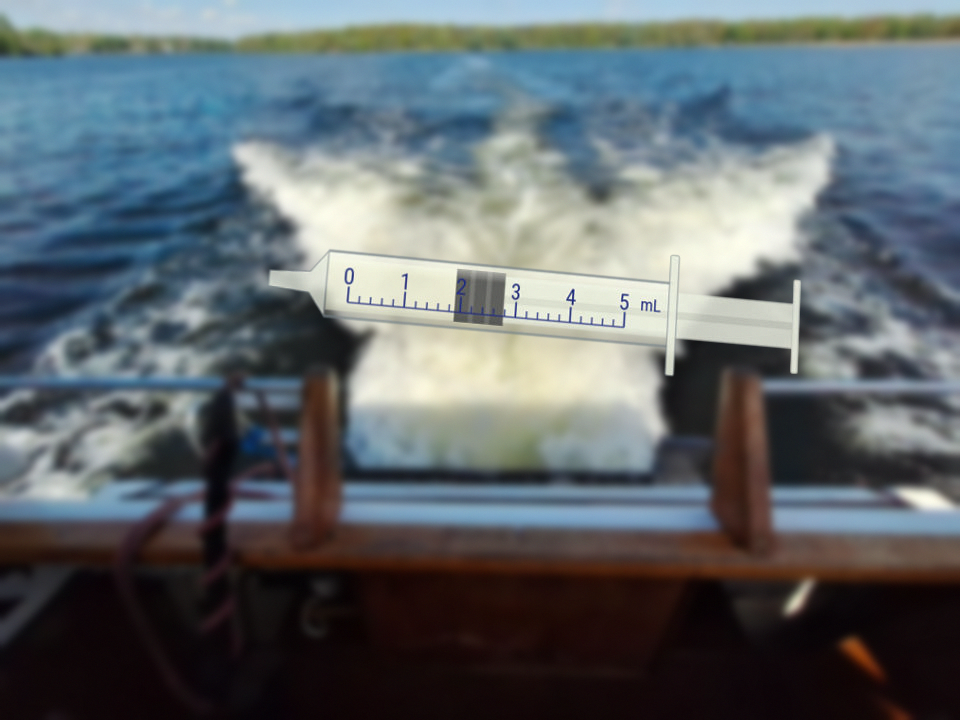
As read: 1.9,mL
